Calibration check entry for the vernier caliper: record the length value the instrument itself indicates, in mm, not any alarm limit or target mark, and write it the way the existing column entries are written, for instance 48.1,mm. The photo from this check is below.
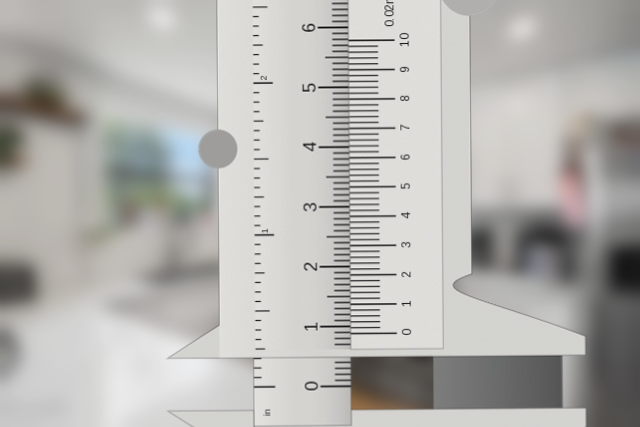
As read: 8.8,mm
